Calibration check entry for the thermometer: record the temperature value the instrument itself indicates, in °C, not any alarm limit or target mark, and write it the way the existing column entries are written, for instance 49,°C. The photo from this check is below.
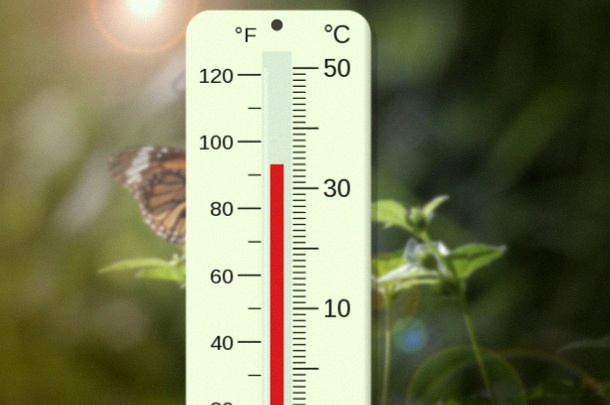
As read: 34,°C
